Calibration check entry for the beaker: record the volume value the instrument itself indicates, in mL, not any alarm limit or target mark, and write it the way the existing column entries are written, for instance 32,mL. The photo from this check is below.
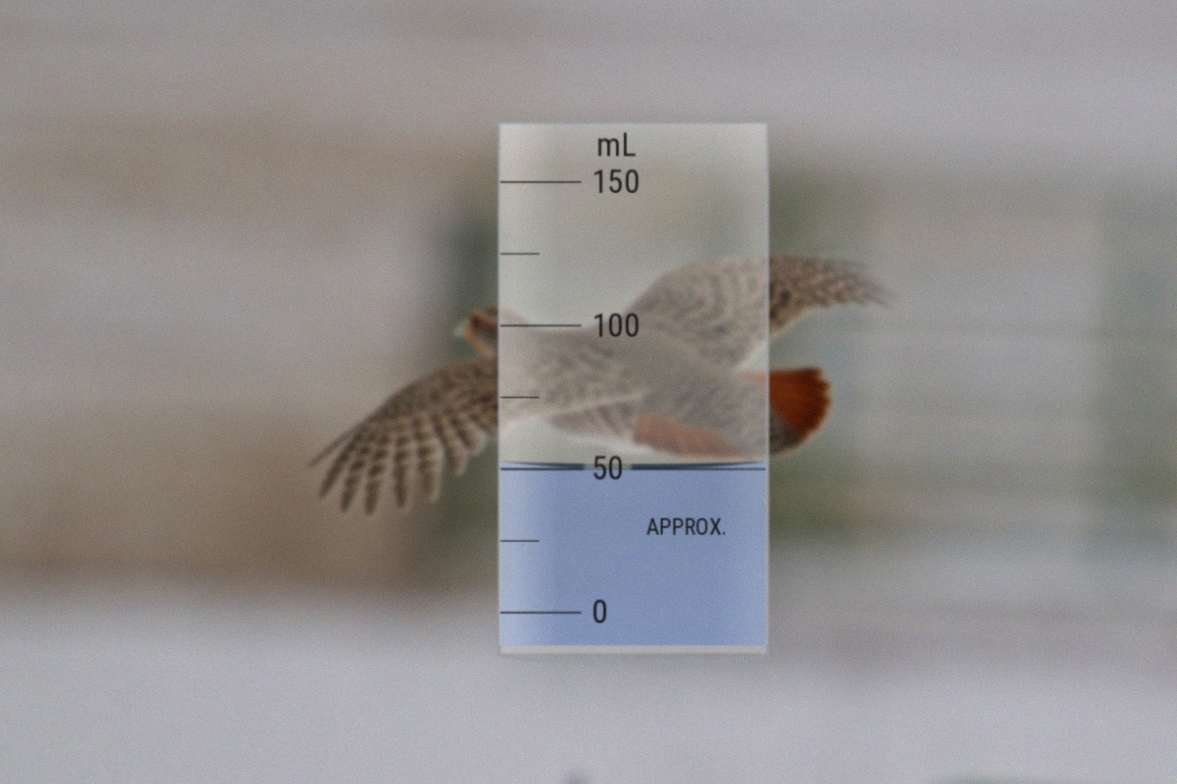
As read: 50,mL
